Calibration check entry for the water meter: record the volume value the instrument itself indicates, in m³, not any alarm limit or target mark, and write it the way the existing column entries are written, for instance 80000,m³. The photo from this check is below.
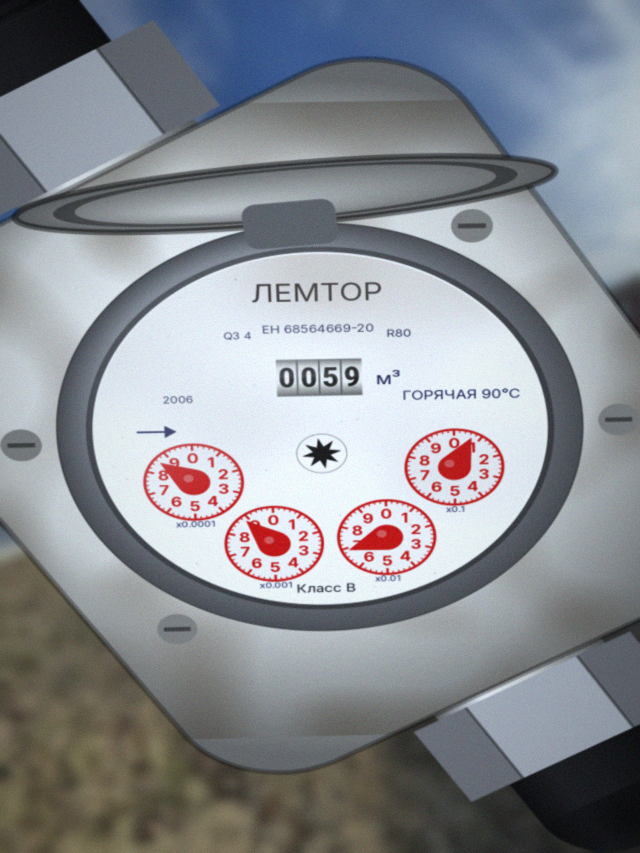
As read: 59.0688,m³
